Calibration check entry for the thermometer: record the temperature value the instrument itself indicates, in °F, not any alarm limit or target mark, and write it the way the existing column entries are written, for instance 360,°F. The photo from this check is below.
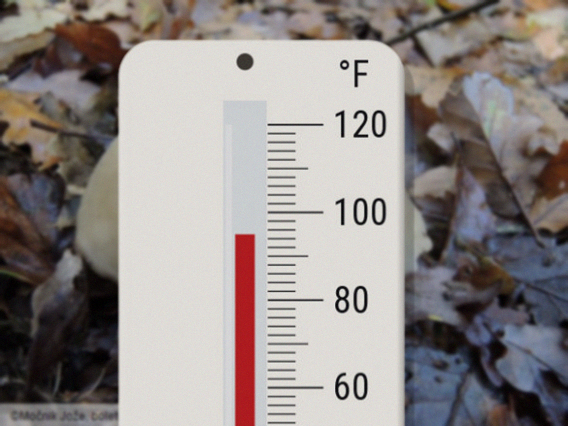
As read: 95,°F
